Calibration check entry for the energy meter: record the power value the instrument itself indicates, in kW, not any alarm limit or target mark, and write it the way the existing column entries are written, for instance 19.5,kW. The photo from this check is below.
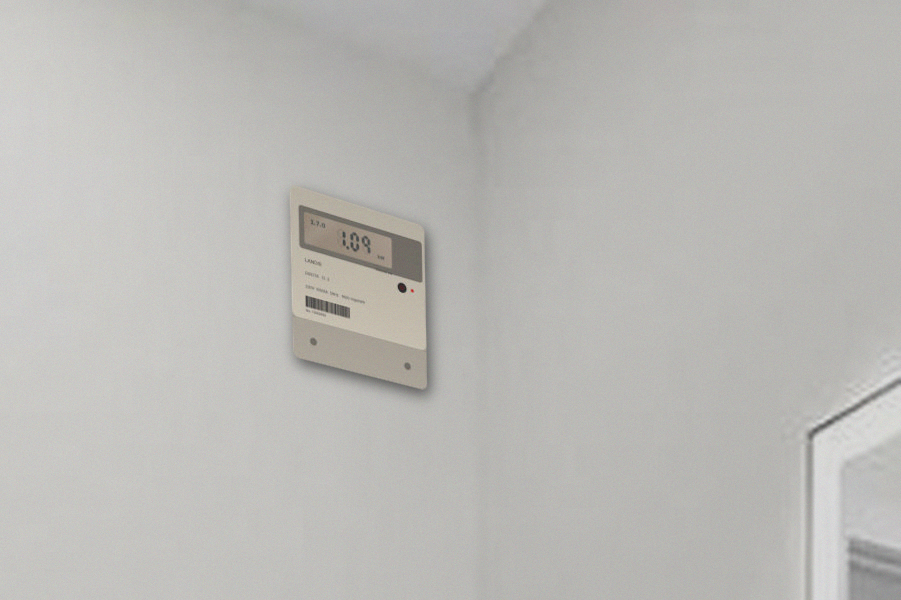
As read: 1.09,kW
